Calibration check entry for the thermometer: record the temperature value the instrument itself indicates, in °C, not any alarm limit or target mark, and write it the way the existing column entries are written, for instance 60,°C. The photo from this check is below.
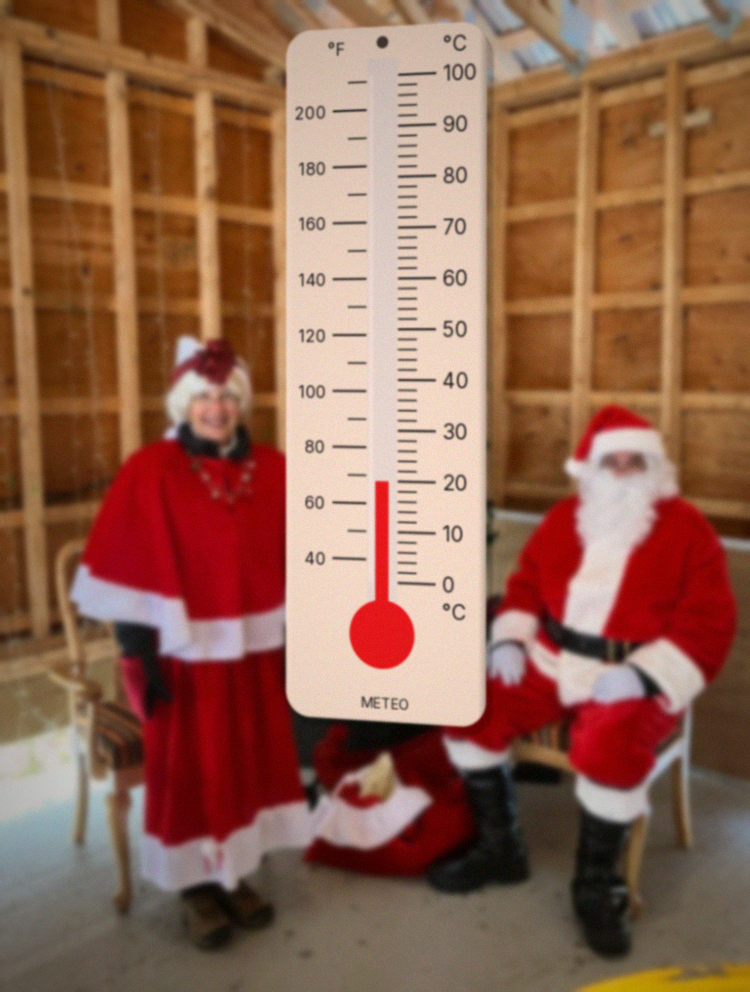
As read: 20,°C
